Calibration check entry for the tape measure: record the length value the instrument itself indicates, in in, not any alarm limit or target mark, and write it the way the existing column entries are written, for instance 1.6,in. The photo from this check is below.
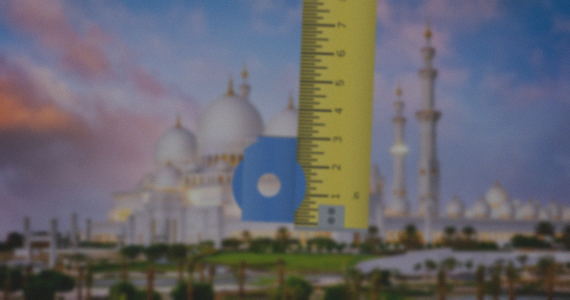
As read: 3,in
